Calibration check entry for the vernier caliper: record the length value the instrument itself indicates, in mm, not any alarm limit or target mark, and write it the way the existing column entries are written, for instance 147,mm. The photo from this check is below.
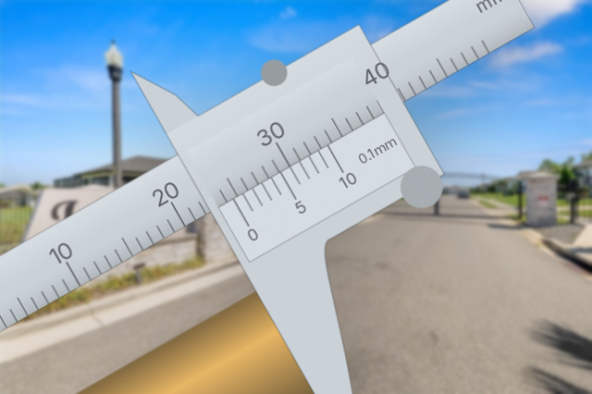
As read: 24.6,mm
